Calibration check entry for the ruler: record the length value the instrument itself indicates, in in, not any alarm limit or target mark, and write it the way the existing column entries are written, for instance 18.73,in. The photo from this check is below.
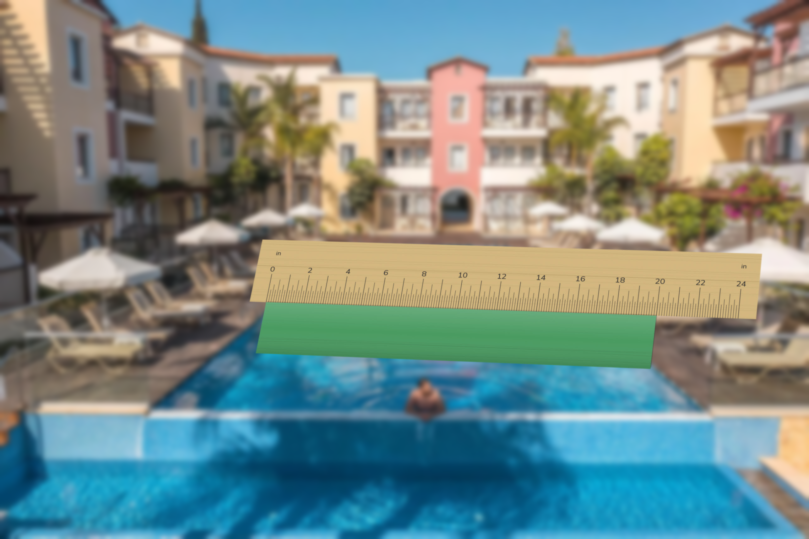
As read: 20,in
